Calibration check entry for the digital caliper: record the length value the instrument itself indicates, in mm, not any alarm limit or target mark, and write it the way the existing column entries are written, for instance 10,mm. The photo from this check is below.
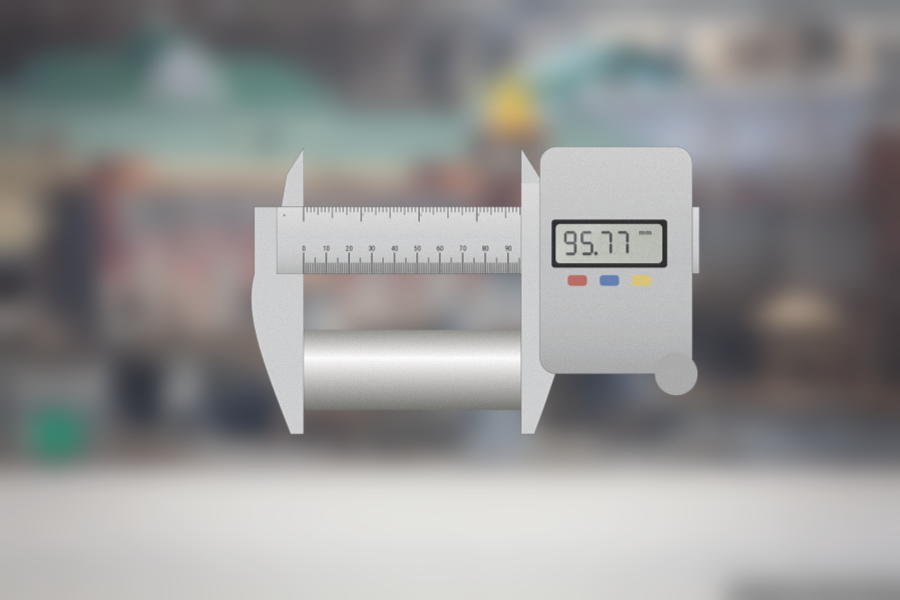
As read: 95.77,mm
